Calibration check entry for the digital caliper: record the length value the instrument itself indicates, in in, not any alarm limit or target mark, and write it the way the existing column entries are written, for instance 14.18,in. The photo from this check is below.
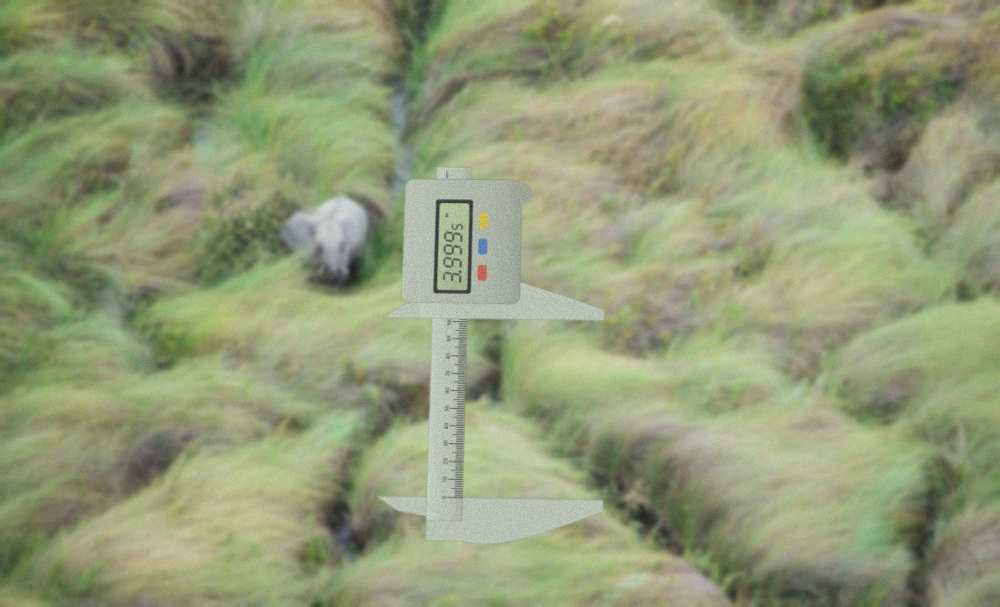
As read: 3.9995,in
